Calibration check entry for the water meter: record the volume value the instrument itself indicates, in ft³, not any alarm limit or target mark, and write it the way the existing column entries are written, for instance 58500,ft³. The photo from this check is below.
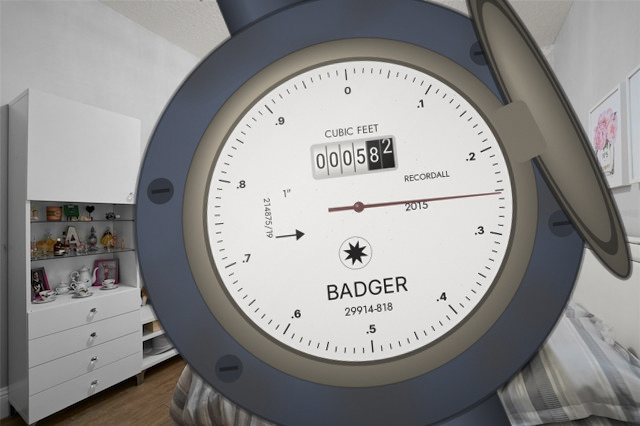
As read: 582.25,ft³
